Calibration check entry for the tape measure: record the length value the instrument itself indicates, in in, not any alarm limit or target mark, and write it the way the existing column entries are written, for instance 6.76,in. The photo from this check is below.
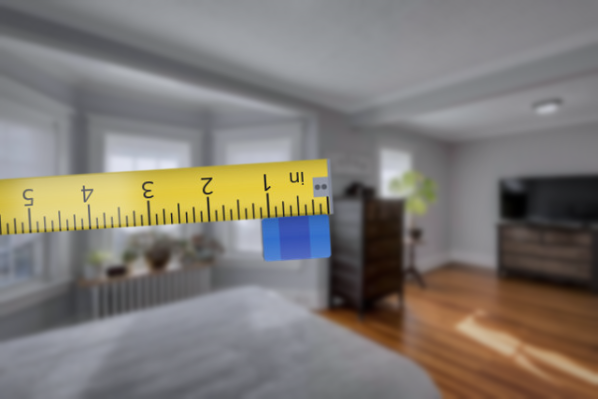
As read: 1.125,in
